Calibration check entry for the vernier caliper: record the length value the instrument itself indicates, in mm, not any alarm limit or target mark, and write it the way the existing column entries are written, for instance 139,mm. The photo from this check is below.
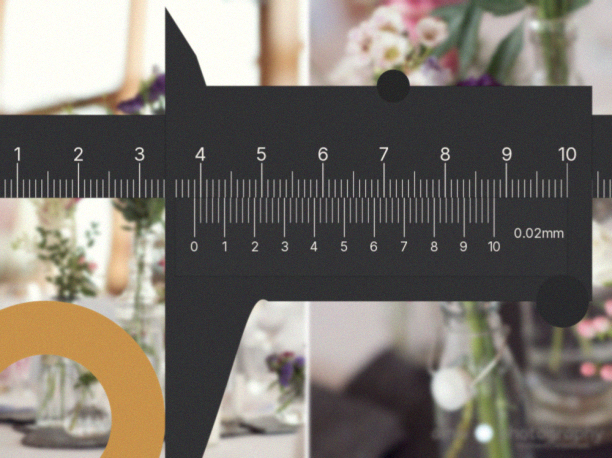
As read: 39.0,mm
